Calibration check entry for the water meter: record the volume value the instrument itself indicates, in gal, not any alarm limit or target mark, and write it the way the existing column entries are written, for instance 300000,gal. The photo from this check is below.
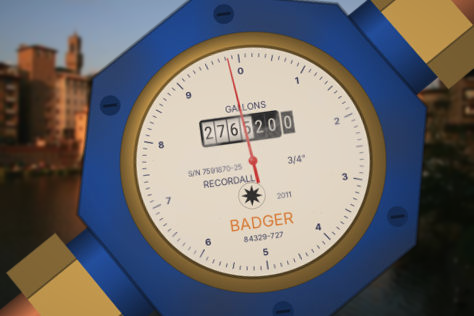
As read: 2765199.8,gal
